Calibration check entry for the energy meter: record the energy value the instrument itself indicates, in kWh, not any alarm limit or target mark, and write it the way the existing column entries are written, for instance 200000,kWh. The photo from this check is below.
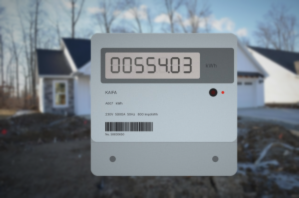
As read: 554.03,kWh
